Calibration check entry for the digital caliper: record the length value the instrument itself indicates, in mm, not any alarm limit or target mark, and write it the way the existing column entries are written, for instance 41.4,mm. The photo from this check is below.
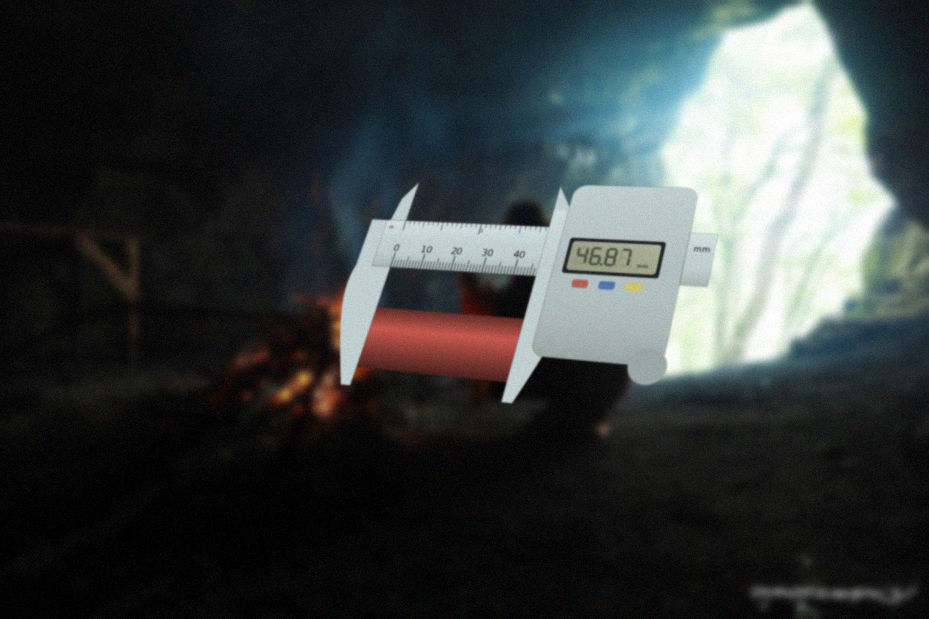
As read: 46.87,mm
